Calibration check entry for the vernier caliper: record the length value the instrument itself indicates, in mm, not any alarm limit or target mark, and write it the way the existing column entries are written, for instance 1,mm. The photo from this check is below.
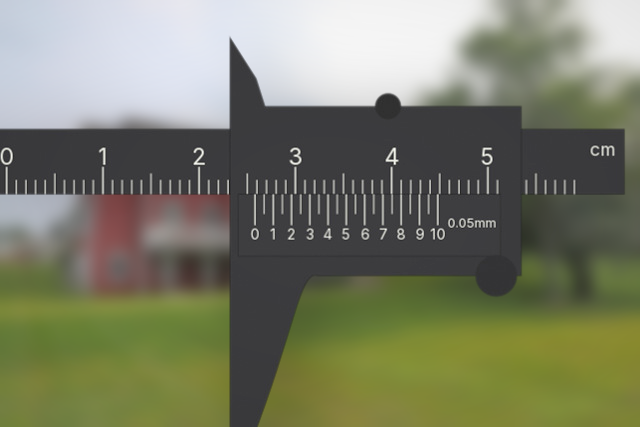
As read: 25.8,mm
